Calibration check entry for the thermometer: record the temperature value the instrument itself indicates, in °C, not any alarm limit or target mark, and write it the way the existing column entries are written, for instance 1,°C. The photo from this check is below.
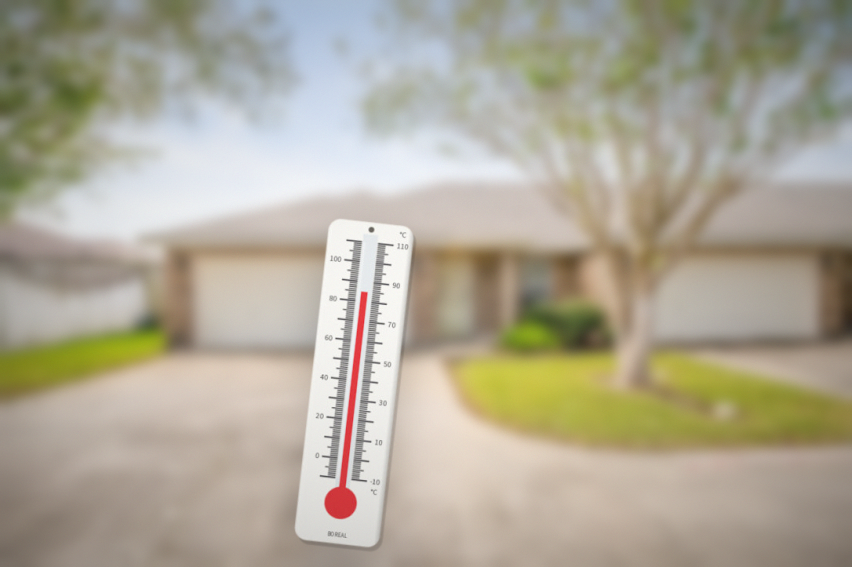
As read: 85,°C
